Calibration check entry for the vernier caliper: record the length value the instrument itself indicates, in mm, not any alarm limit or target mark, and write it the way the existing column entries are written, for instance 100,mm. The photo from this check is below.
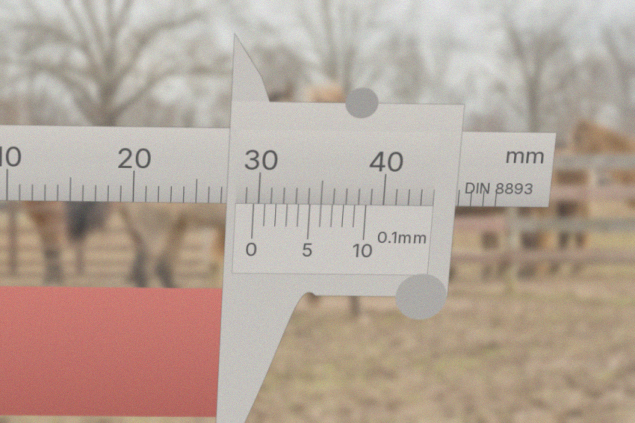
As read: 29.6,mm
